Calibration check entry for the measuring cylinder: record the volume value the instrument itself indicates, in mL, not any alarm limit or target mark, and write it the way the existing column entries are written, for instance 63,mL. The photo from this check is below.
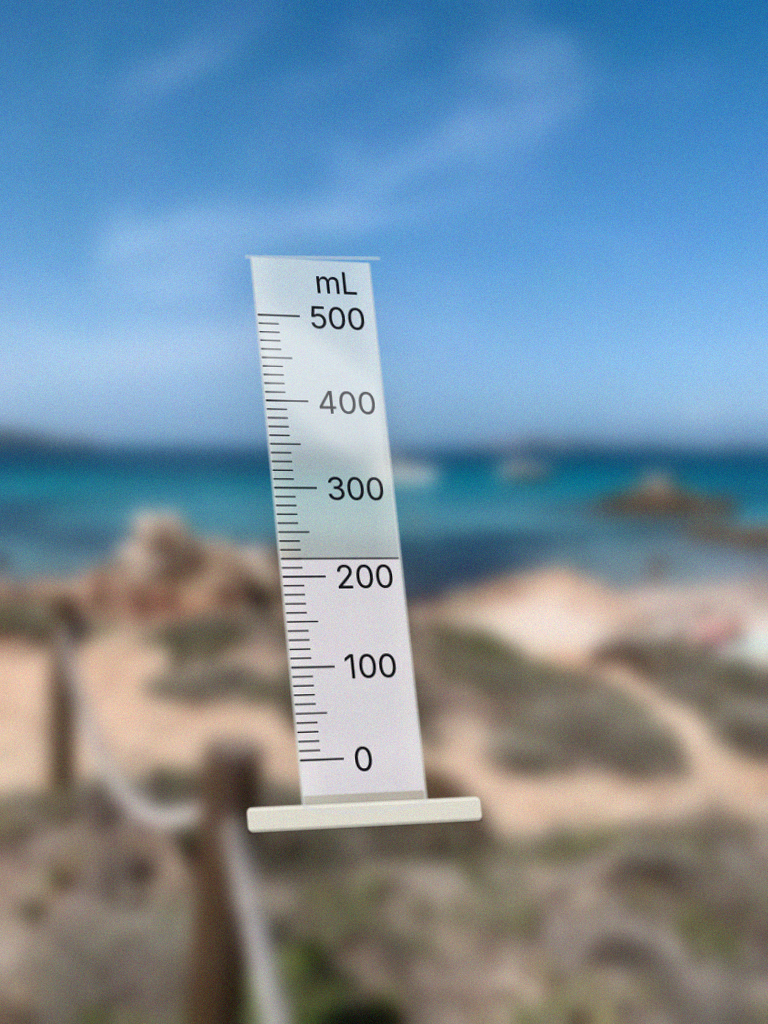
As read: 220,mL
